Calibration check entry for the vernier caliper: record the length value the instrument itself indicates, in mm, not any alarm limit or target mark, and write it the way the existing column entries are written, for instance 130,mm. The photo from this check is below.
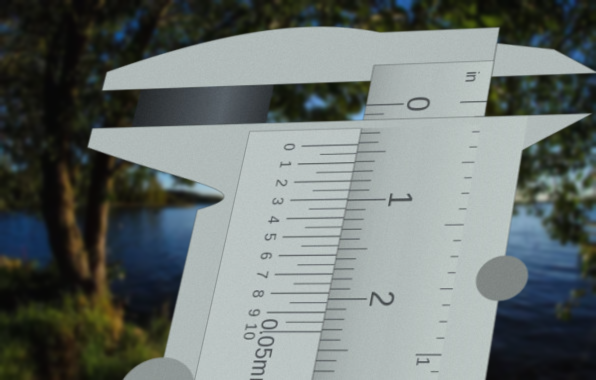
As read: 4.2,mm
